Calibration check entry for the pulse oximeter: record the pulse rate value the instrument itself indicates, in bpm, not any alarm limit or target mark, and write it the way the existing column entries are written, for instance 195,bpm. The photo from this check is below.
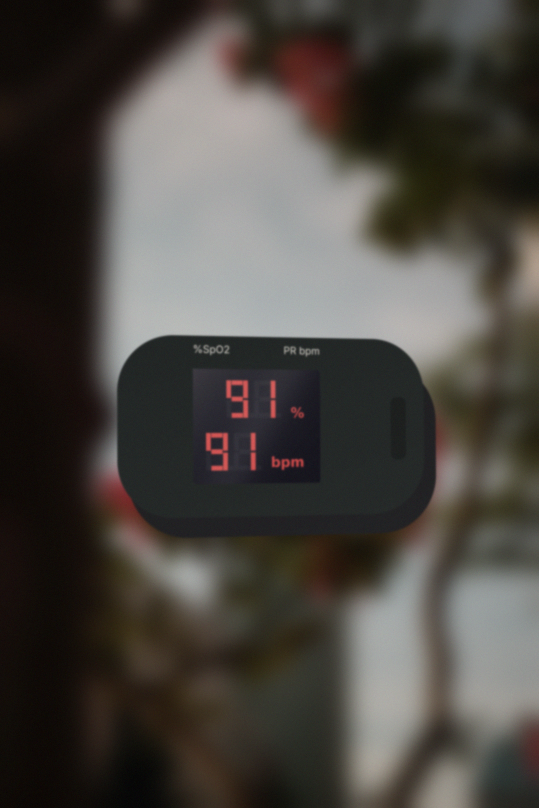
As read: 91,bpm
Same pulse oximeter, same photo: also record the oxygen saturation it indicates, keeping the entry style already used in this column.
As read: 91,%
